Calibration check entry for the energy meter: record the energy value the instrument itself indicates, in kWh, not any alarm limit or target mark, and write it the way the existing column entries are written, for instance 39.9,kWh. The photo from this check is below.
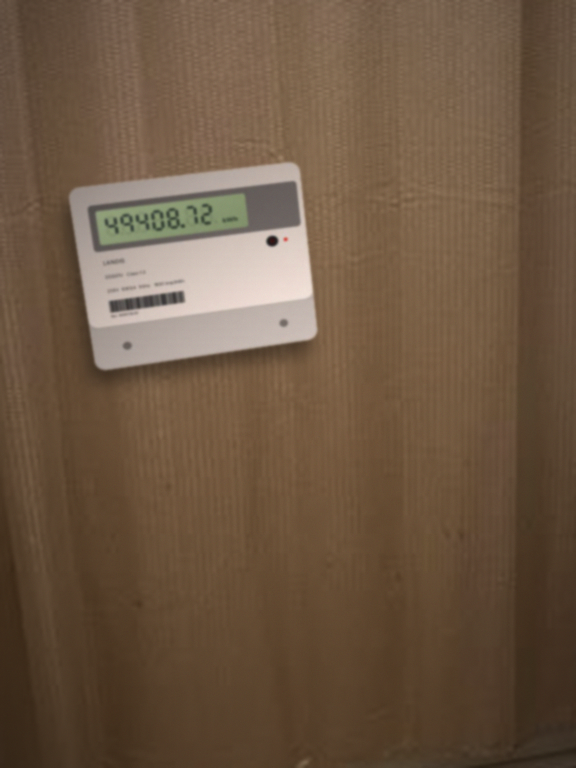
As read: 49408.72,kWh
